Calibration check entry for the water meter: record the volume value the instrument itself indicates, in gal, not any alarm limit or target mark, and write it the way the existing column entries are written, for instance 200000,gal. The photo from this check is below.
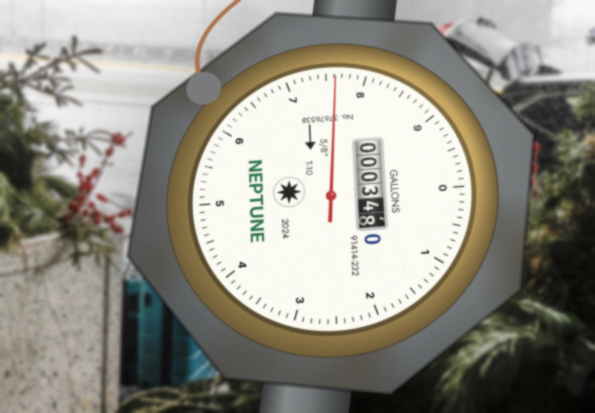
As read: 3477.6,gal
